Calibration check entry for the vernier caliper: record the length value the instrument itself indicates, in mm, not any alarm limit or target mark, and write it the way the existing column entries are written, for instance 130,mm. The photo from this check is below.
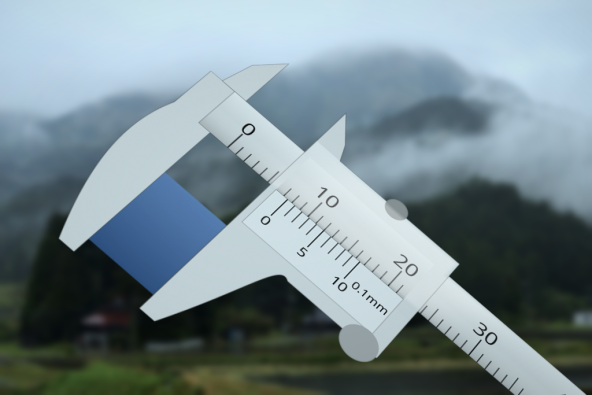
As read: 7.5,mm
